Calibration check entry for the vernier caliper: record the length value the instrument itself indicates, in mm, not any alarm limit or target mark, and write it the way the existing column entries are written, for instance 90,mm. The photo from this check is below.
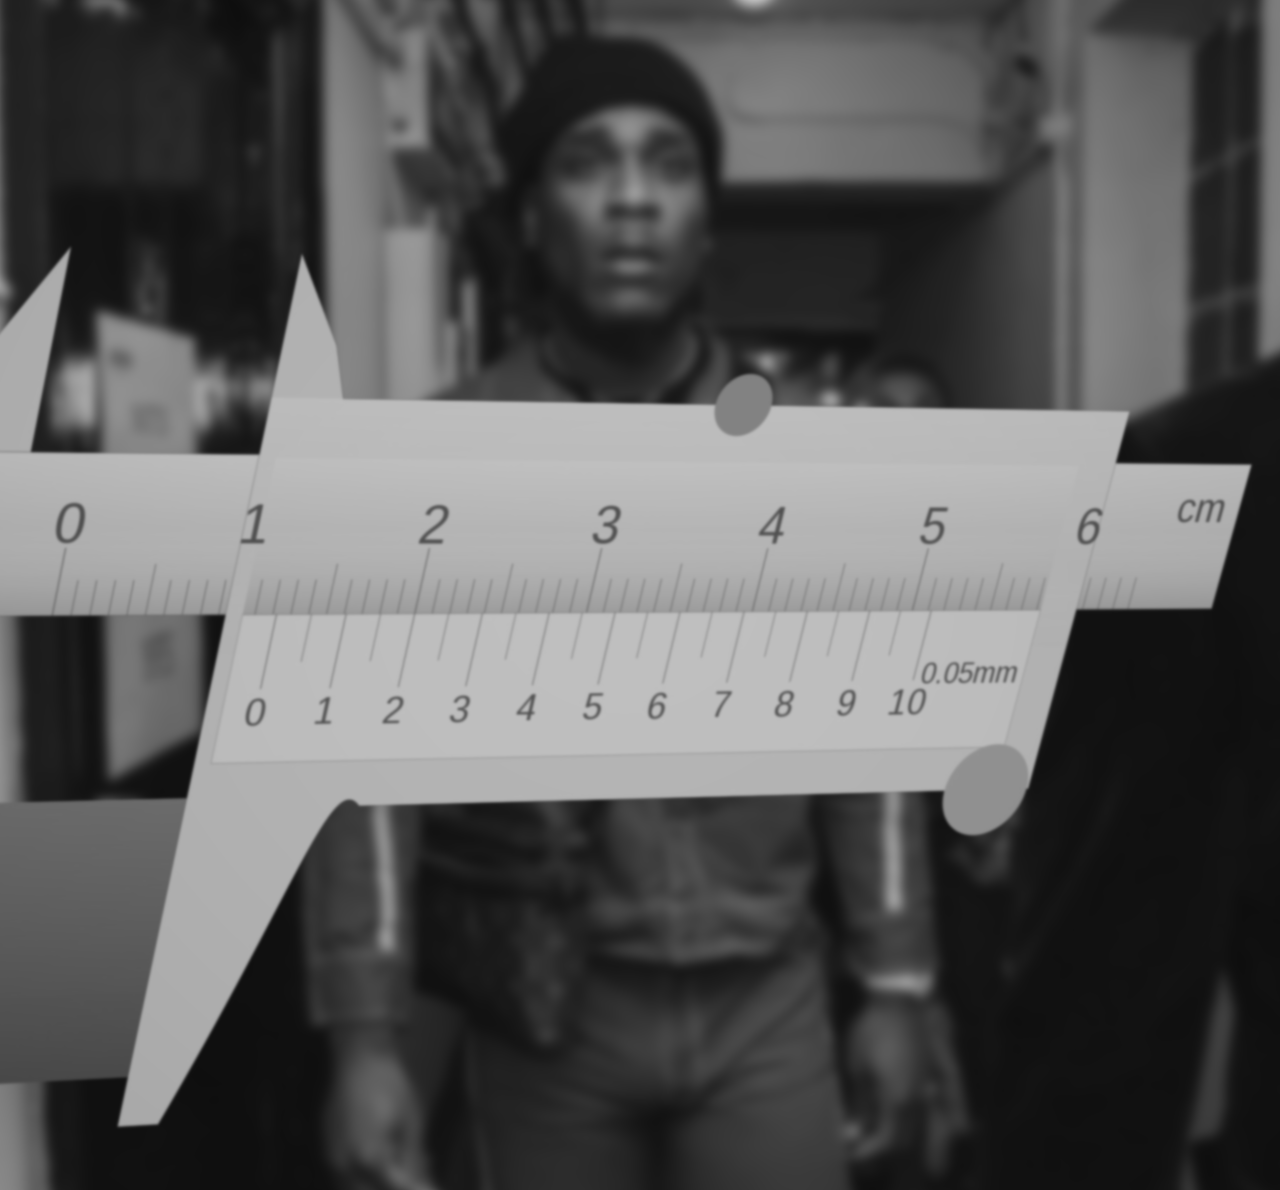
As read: 12.2,mm
